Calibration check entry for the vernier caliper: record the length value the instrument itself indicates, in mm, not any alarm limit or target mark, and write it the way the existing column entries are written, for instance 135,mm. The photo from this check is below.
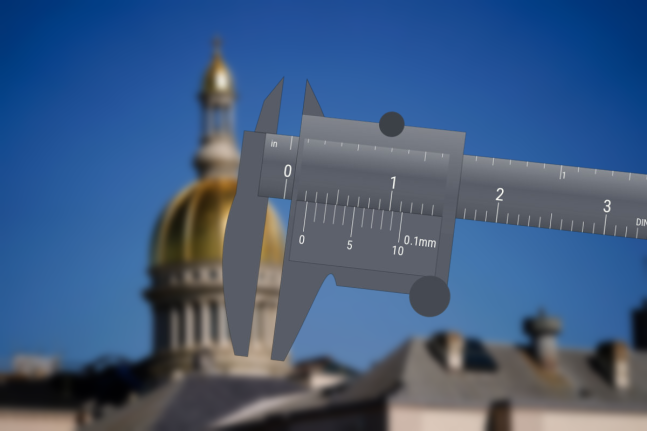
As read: 2.2,mm
